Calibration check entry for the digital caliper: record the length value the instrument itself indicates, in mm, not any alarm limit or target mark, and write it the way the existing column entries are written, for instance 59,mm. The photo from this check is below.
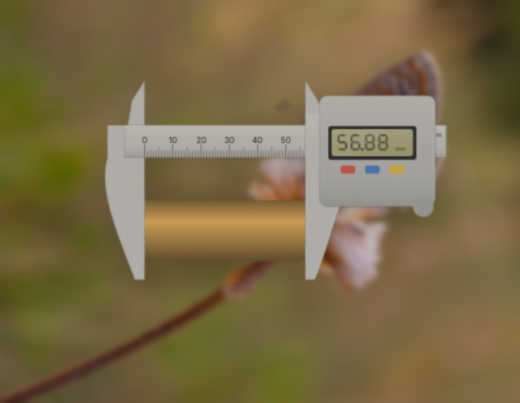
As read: 56.88,mm
